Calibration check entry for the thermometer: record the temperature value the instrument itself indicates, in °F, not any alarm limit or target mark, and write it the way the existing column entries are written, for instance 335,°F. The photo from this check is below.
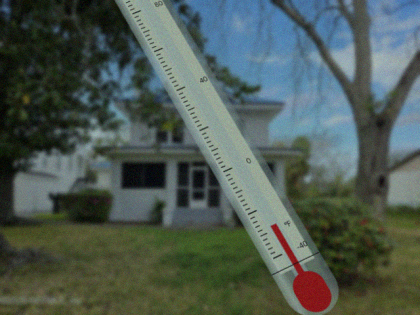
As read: -28,°F
